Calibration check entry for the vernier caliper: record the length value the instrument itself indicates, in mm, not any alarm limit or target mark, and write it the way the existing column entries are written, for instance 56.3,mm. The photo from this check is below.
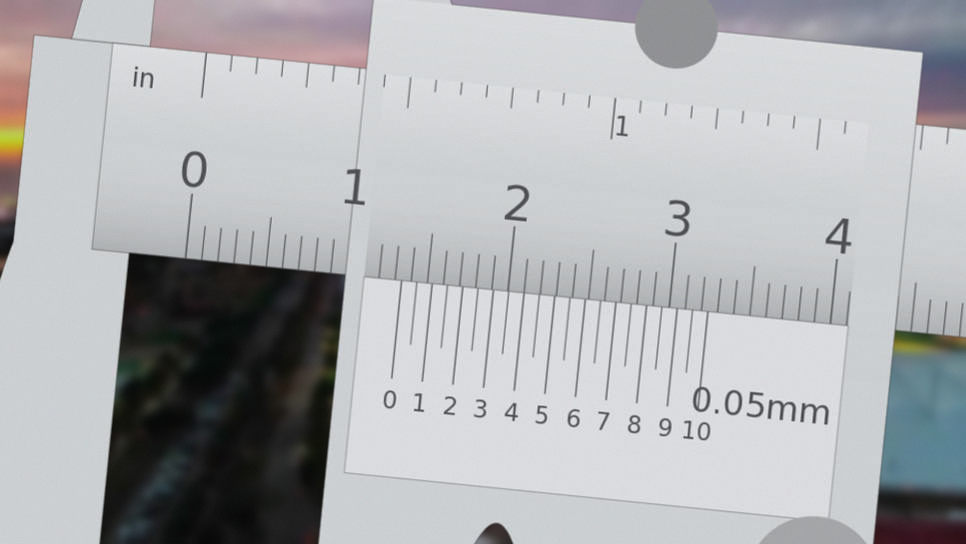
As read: 13.4,mm
